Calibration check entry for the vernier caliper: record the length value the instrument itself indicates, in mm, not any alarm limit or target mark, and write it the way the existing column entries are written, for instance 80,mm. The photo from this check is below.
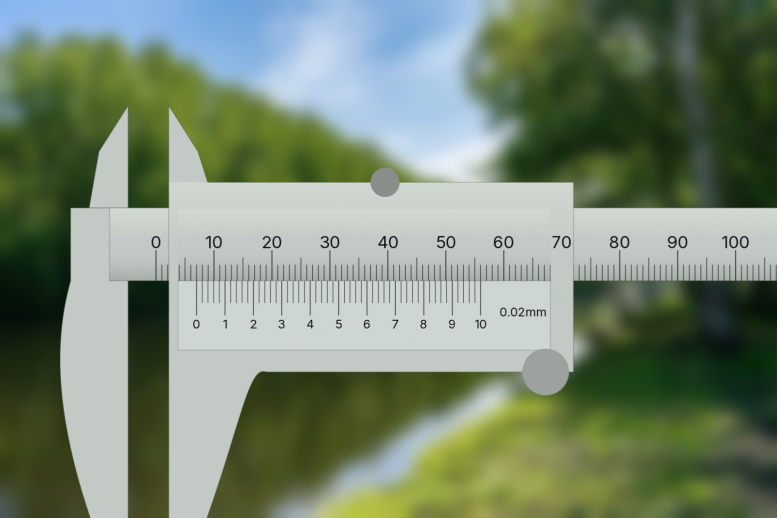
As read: 7.0,mm
